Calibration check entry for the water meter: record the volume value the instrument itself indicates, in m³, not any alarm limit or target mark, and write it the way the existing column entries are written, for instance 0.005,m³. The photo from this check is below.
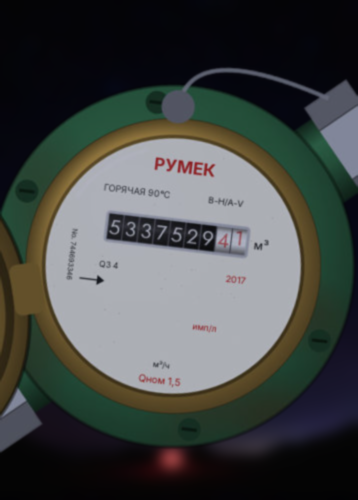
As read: 5337529.41,m³
